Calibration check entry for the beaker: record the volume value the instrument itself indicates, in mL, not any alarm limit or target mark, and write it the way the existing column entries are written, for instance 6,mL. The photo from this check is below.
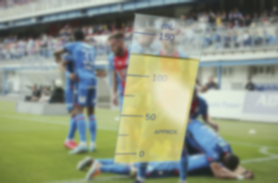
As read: 125,mL
